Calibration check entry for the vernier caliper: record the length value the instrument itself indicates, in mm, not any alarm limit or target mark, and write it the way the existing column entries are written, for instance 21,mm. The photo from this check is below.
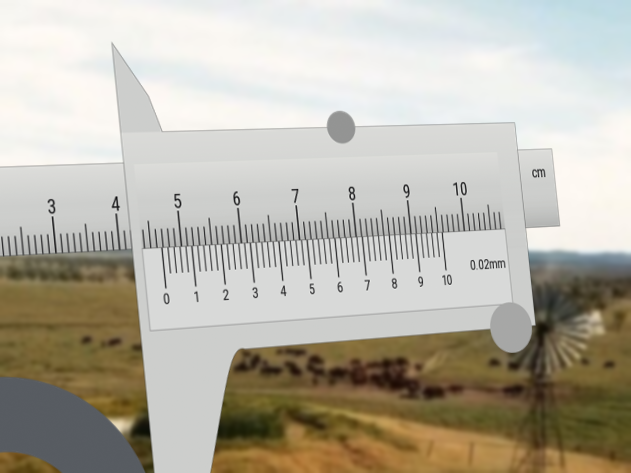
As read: 46.8,mm
